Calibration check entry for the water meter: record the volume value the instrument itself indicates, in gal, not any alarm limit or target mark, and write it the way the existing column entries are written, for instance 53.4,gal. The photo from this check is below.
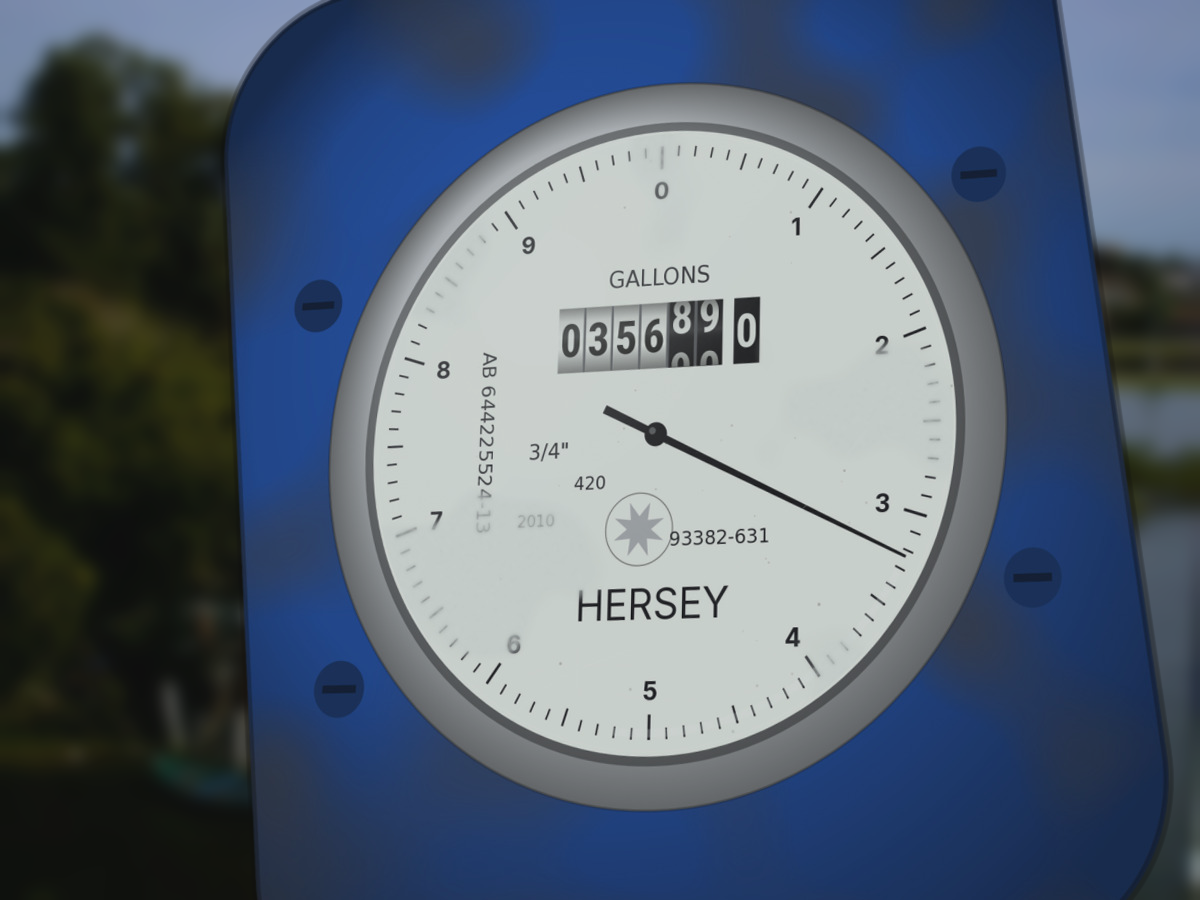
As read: 356893.2,gal
